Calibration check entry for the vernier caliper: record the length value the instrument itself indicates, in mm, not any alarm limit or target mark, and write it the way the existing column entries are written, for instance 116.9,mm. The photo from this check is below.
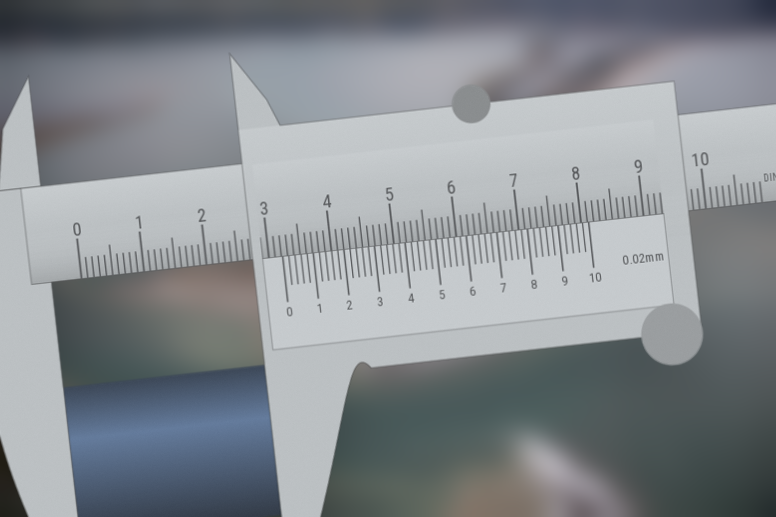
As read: 32.2,mm
